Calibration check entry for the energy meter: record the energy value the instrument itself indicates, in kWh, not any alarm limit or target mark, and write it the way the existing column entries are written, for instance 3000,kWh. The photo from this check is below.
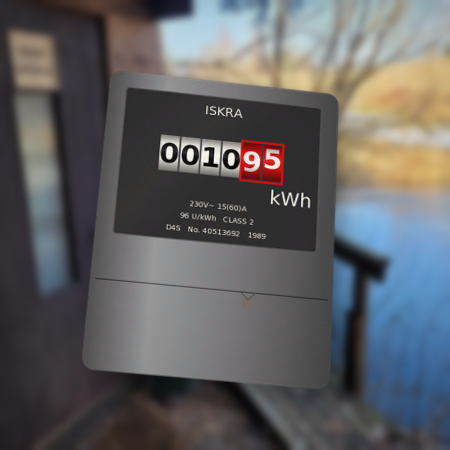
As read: 10.95,kWh
